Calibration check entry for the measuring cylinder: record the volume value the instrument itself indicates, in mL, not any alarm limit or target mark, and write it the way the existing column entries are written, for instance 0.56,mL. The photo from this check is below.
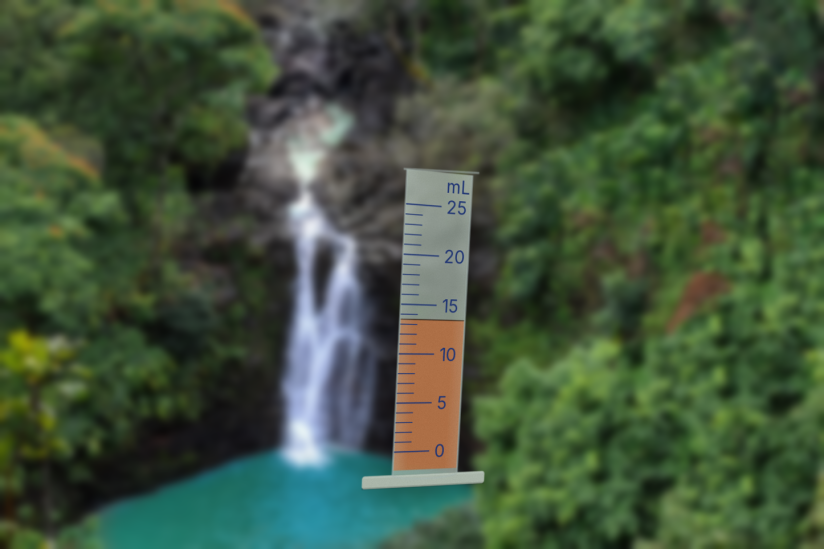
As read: 13.5,mL
